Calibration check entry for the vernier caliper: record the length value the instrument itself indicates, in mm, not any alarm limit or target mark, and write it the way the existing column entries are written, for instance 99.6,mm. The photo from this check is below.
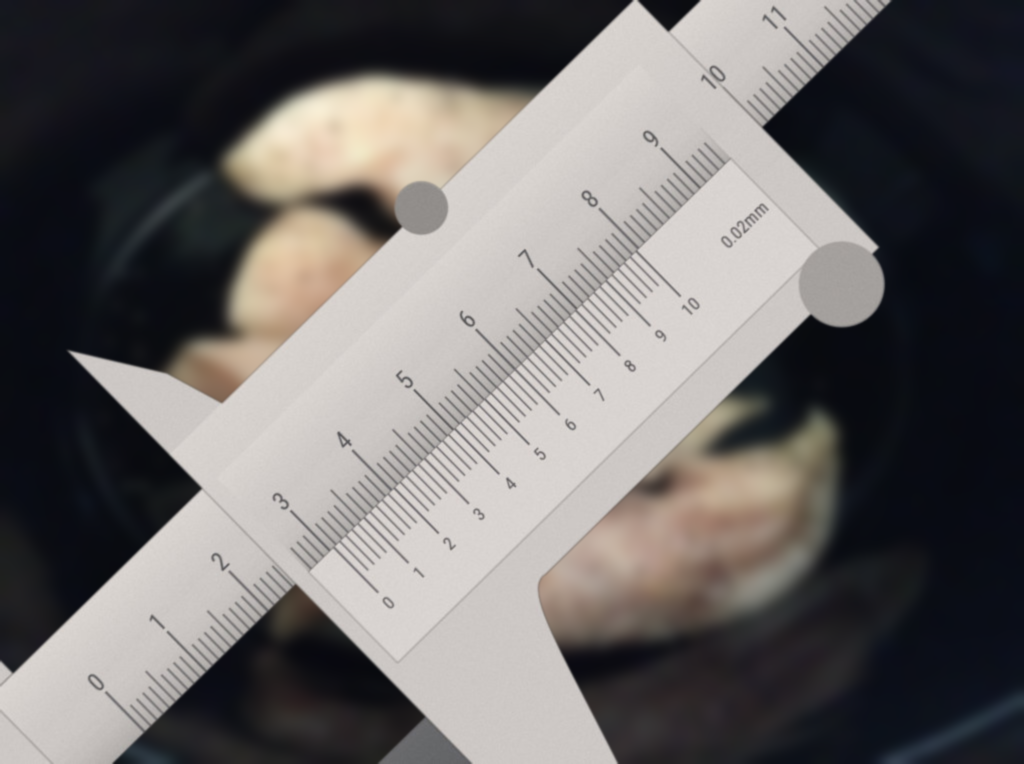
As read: 30.6,mm
